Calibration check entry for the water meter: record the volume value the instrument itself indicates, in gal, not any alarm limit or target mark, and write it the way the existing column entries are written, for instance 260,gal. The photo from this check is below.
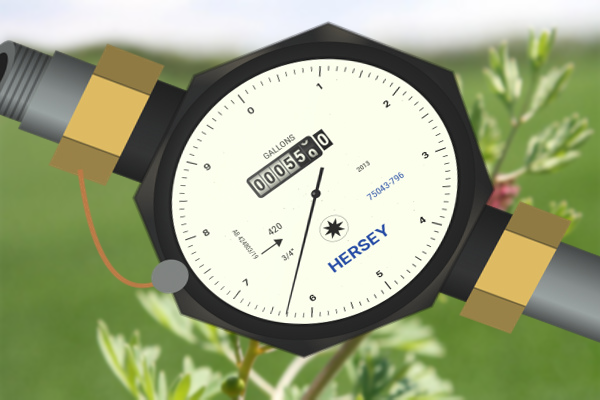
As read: 5586.3,gal
